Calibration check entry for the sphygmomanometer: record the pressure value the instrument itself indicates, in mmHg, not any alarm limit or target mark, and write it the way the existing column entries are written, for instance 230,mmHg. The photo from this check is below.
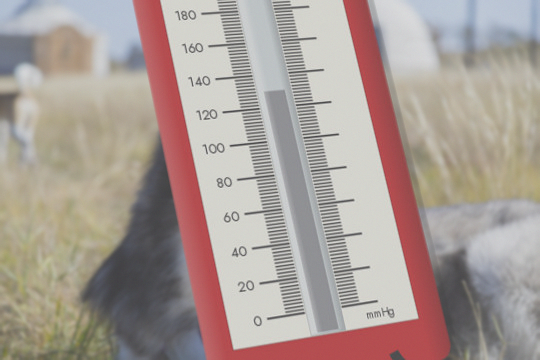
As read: 130,mmHg
